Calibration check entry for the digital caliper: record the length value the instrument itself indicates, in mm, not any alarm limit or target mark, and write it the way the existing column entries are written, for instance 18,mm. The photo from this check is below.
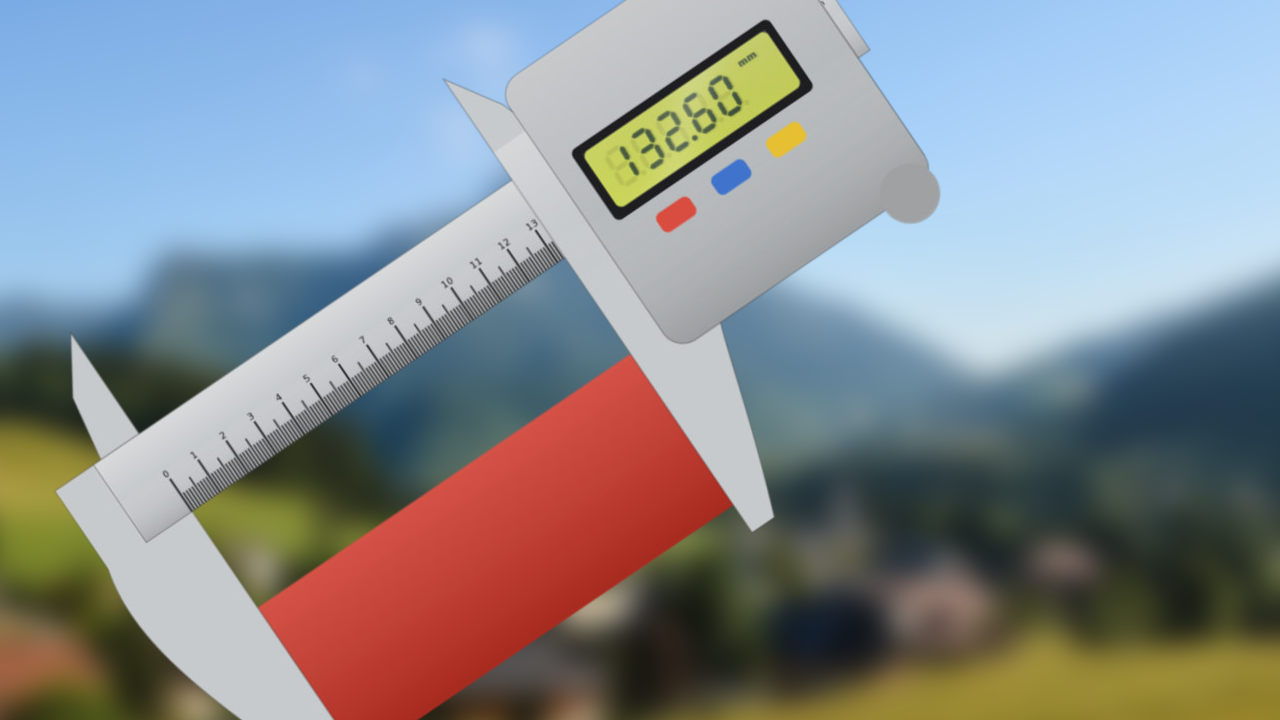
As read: 132.60,mm
